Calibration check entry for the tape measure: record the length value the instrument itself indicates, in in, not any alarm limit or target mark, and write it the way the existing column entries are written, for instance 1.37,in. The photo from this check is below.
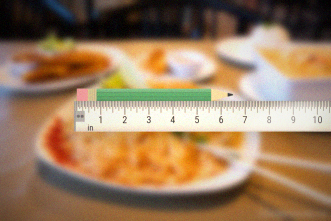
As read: 6.5,in
